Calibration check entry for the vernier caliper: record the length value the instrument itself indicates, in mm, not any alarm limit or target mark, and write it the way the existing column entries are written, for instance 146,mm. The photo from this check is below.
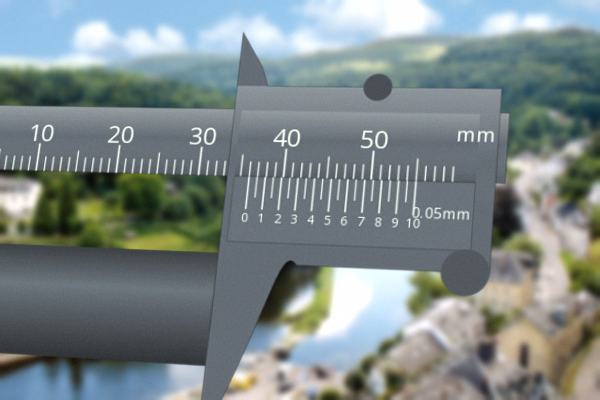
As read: 36.0,mm
